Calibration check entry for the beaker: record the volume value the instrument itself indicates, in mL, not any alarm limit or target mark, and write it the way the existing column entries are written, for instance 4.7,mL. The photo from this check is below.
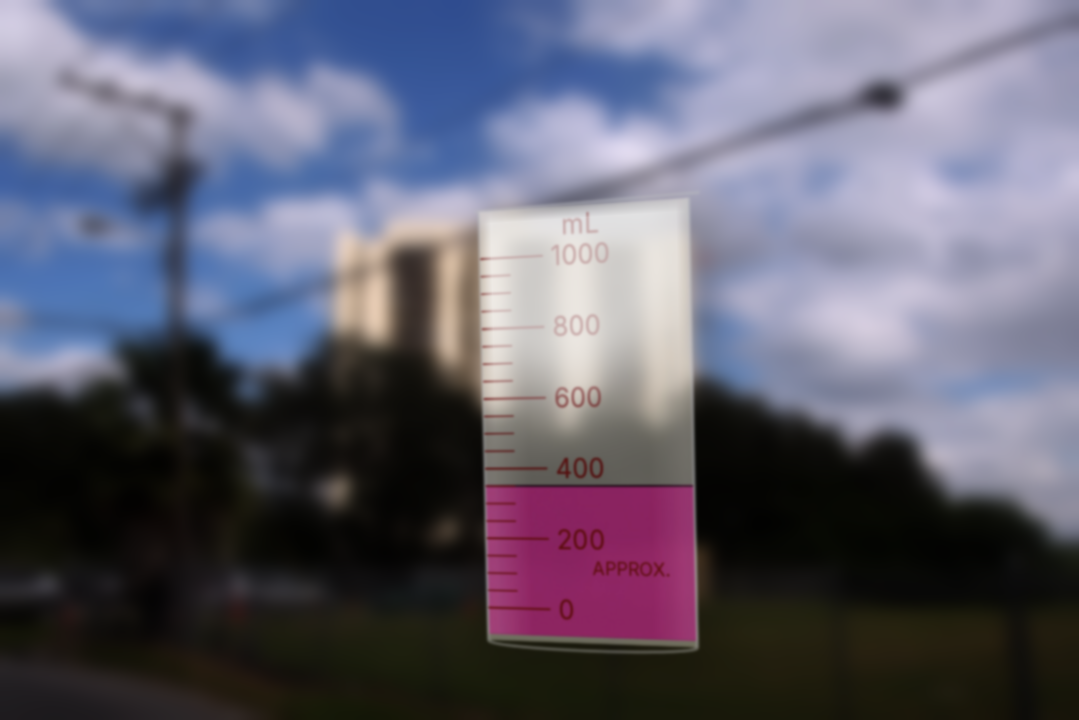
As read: 350,mL
